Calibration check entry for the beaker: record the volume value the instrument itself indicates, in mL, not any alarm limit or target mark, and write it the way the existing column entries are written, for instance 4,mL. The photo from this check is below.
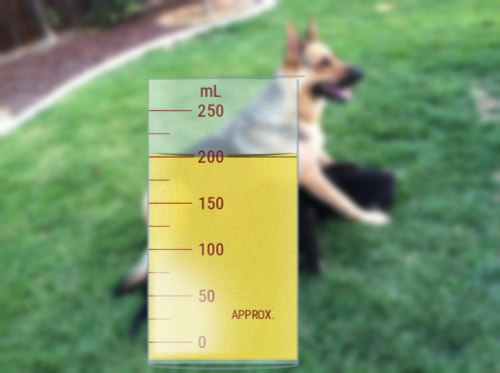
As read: 200,mL
